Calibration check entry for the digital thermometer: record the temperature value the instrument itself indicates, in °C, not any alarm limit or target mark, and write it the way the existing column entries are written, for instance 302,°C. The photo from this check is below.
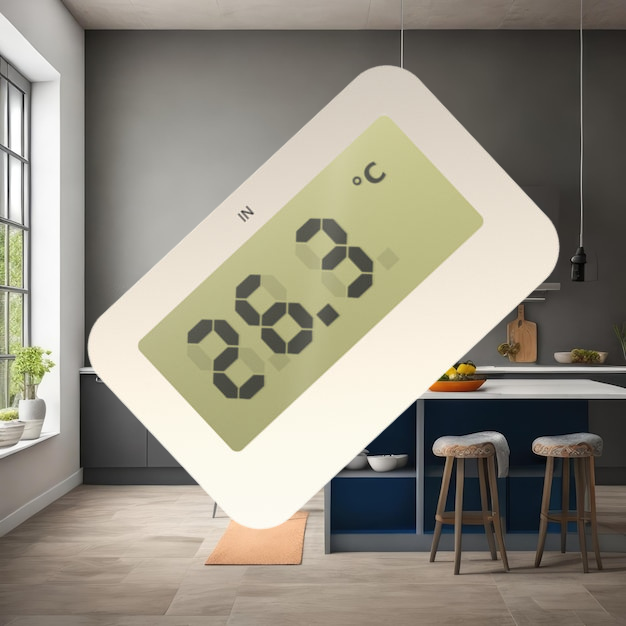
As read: 26.3,°C
